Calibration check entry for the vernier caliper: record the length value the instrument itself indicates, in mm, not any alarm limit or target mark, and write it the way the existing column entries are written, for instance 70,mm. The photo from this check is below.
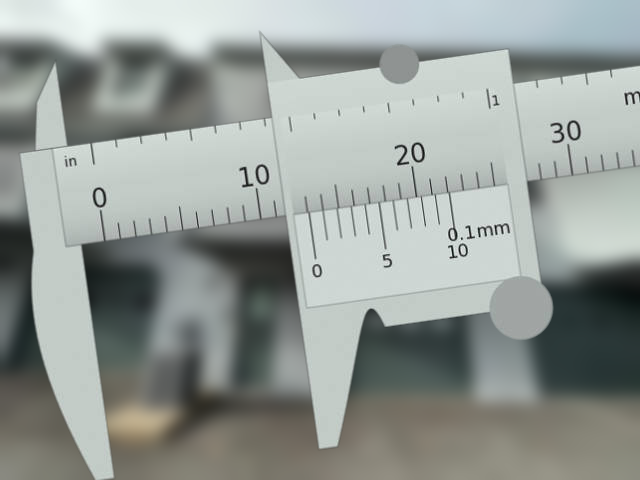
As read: 13.1,mm
